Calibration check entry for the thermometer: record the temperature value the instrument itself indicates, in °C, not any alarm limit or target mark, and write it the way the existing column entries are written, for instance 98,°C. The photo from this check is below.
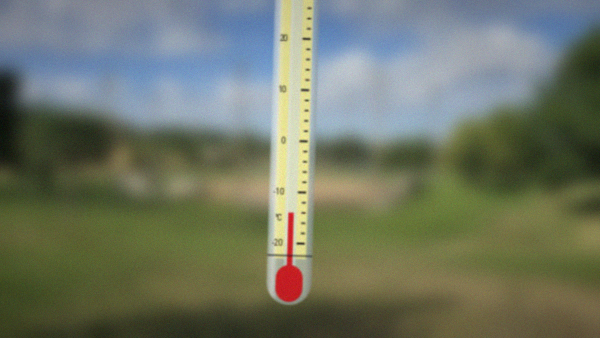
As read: -14,°C
